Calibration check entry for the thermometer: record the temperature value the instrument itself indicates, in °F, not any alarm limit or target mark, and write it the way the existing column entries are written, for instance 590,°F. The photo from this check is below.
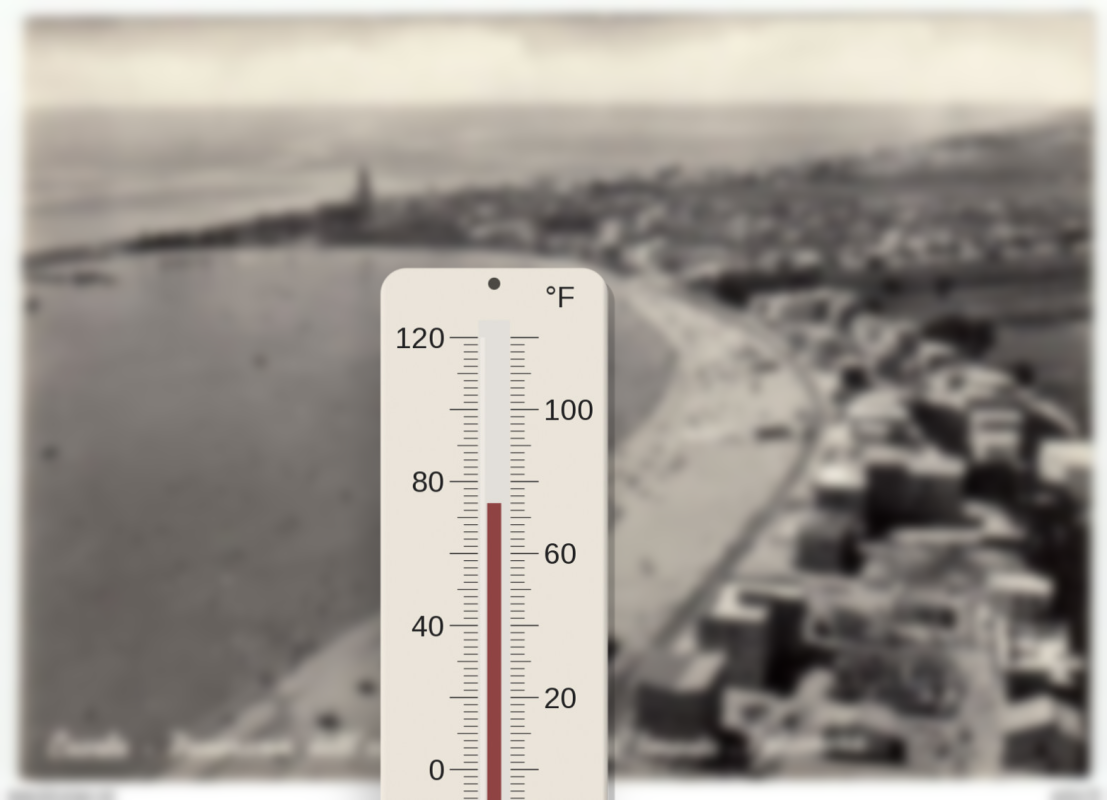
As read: 74,°F
